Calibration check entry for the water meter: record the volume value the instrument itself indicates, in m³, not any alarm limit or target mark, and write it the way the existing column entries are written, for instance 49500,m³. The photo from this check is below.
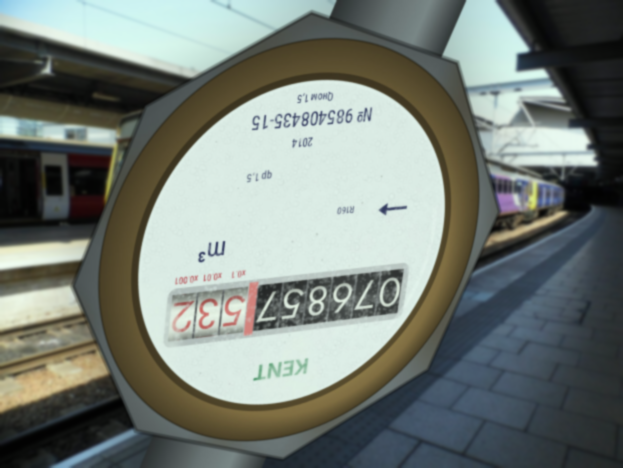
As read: 76857.532,m³
